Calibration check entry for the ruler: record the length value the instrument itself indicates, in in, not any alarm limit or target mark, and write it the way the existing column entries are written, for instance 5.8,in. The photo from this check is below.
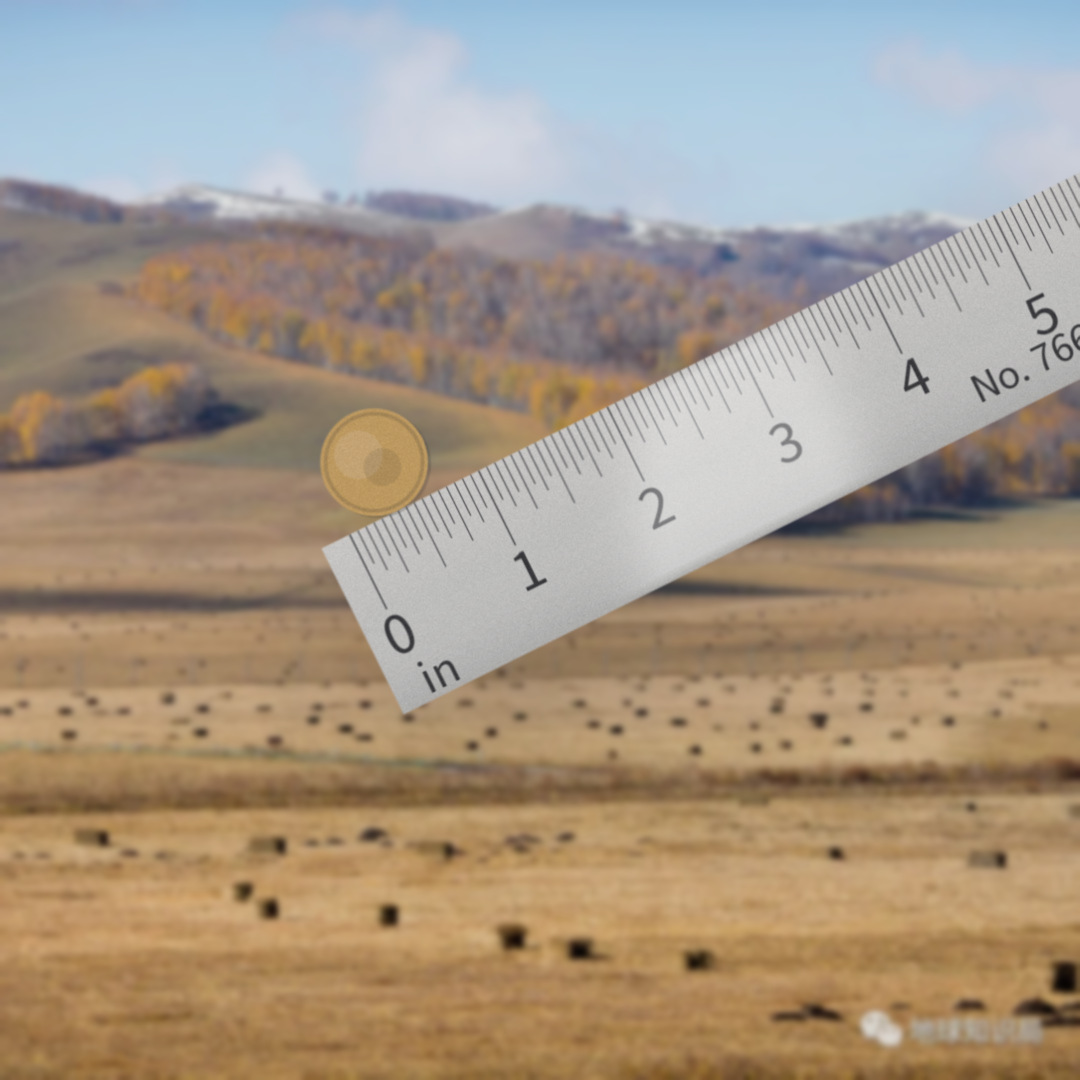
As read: 0.75,in
